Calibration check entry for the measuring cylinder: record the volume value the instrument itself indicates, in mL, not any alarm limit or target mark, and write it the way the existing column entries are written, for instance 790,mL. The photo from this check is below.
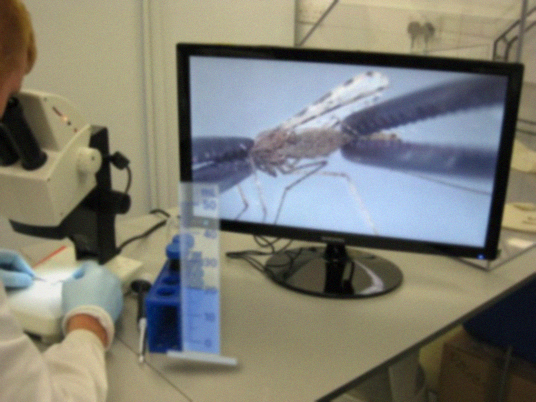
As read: 20,mL
